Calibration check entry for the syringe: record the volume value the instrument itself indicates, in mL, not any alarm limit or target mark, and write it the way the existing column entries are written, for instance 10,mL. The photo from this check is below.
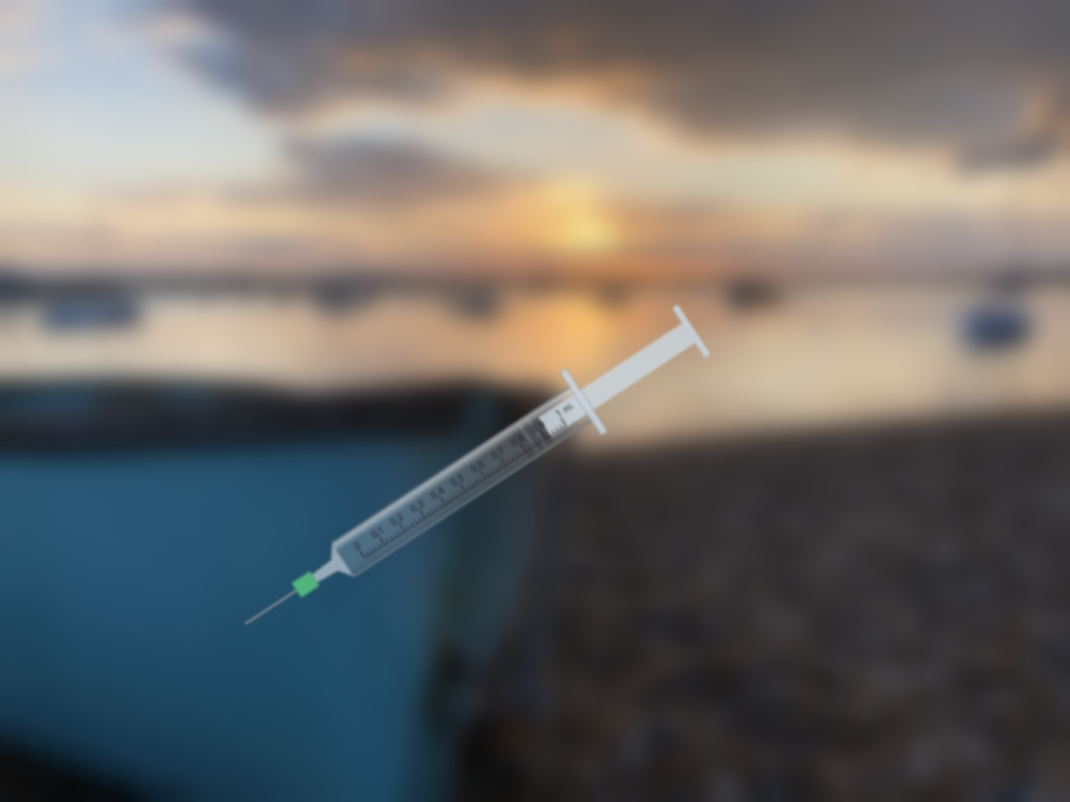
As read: 0.8,mL
